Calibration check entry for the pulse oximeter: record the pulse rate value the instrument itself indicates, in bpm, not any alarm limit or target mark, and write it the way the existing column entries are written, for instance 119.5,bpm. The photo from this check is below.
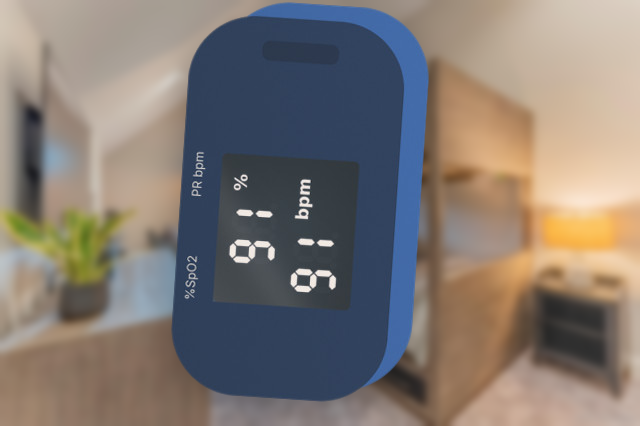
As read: 91,bpm
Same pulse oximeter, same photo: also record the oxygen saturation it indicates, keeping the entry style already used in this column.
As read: 91,%
